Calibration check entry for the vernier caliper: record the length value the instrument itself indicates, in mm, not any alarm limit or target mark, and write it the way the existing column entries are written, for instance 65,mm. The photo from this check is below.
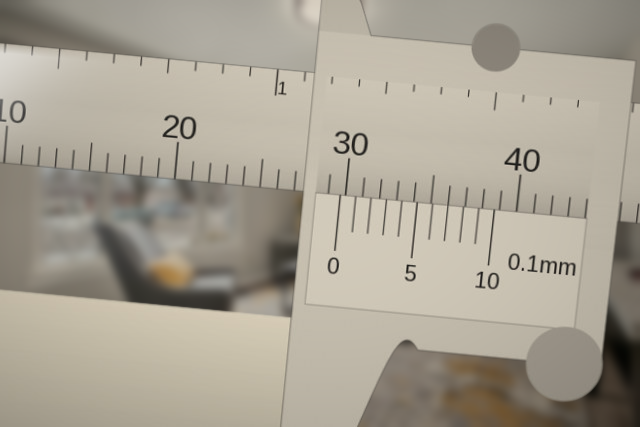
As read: 29.7,mm
